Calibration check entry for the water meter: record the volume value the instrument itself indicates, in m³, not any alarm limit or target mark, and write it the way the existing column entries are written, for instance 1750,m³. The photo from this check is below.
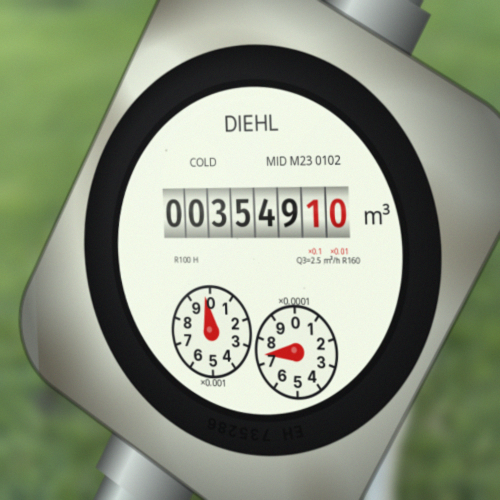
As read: 3549.0997,m³
